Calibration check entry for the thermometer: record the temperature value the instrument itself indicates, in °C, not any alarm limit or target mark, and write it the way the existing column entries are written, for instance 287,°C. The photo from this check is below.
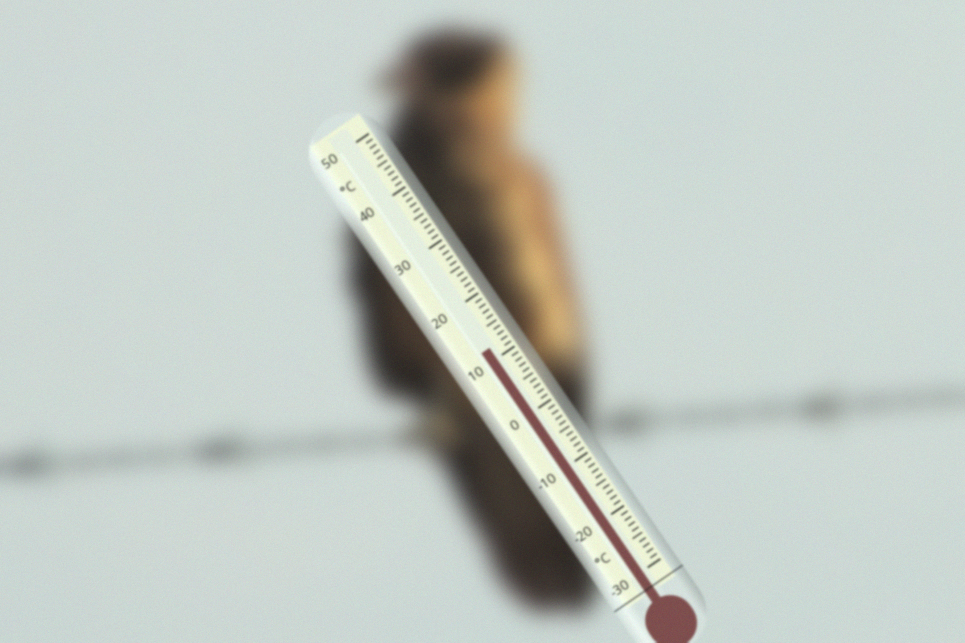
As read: 12,°C
